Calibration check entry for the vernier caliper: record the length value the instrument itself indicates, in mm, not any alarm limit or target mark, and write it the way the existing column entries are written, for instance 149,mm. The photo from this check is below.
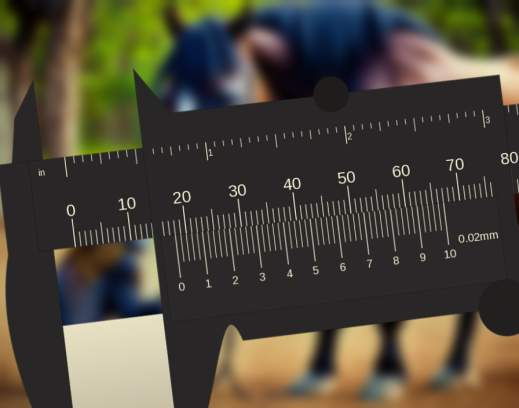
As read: 18.0,mm
